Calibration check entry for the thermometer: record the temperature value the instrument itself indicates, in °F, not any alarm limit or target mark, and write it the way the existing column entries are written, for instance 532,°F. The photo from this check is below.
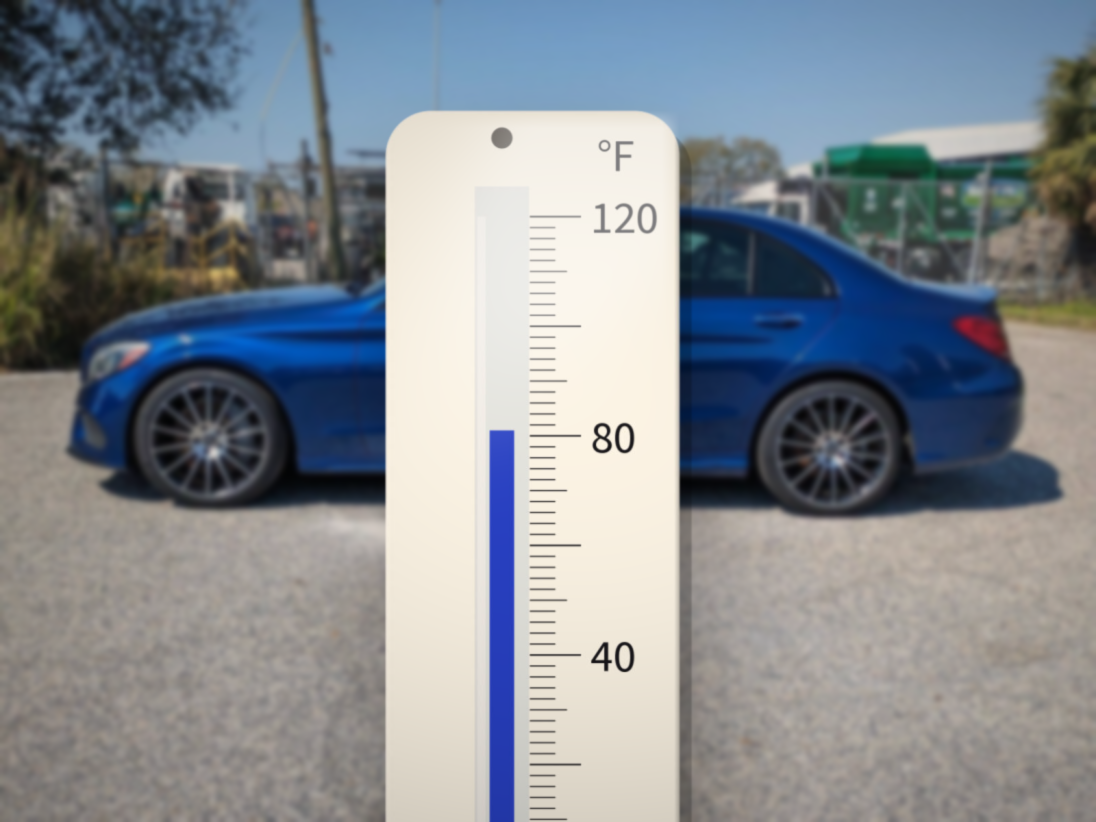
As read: 81,°F
